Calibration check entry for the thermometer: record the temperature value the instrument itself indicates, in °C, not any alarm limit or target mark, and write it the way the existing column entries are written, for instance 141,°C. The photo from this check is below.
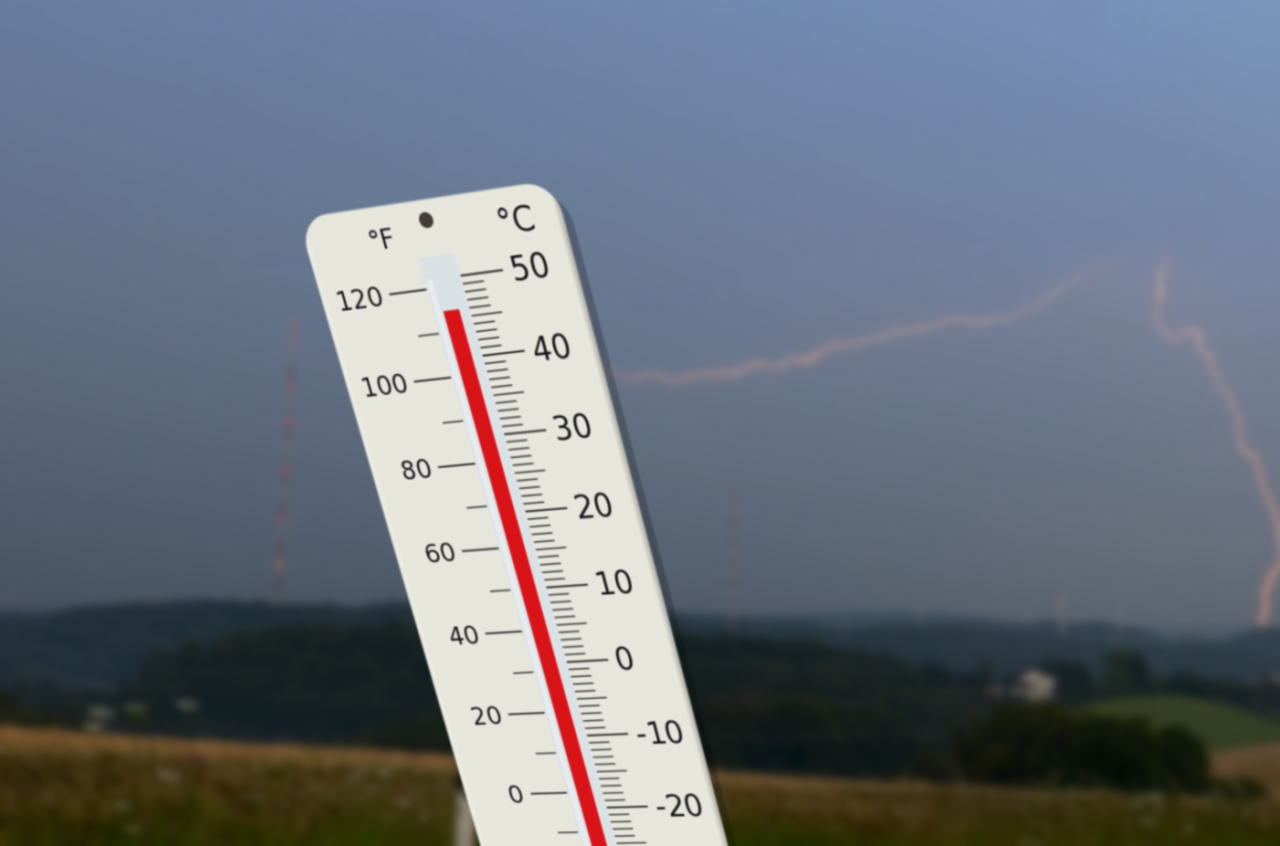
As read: 46,°C
